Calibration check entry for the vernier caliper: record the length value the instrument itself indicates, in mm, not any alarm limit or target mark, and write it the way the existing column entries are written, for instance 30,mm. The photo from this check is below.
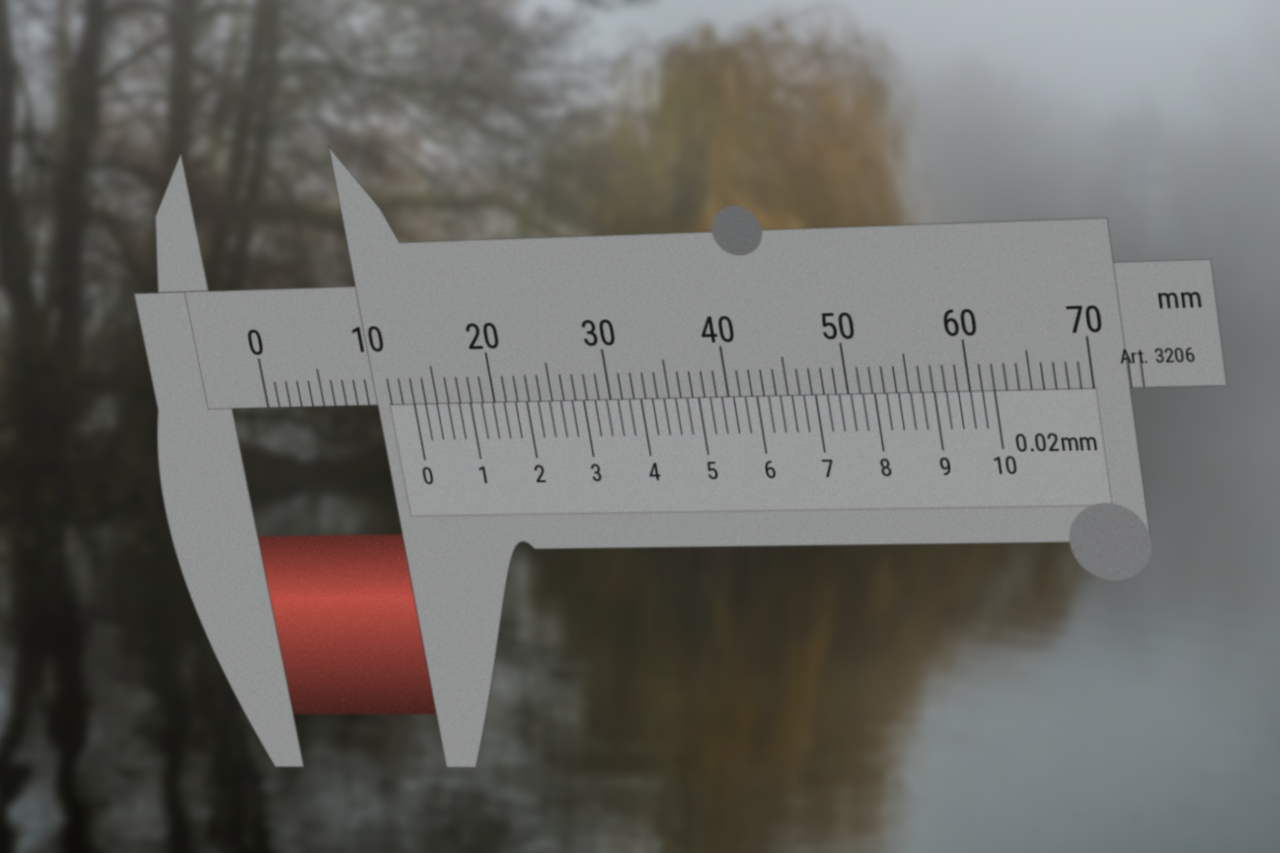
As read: 13.0,mm
